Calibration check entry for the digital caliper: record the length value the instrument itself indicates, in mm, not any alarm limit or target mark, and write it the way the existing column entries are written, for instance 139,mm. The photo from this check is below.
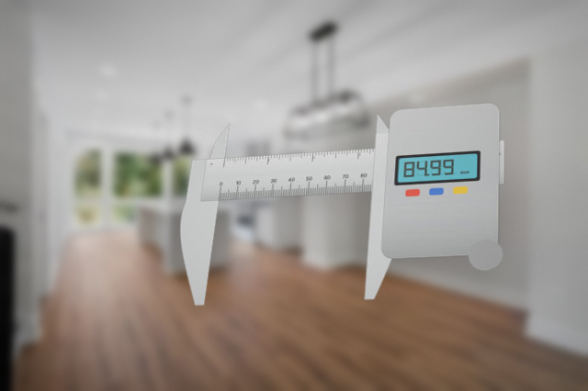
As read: 84.99,mm
